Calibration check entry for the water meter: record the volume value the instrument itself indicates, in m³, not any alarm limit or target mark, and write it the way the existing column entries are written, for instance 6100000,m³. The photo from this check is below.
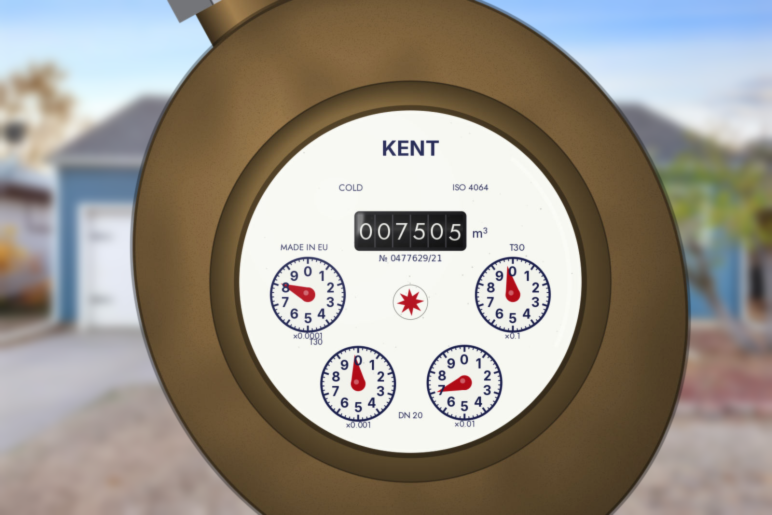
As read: 7504.9698,m³
